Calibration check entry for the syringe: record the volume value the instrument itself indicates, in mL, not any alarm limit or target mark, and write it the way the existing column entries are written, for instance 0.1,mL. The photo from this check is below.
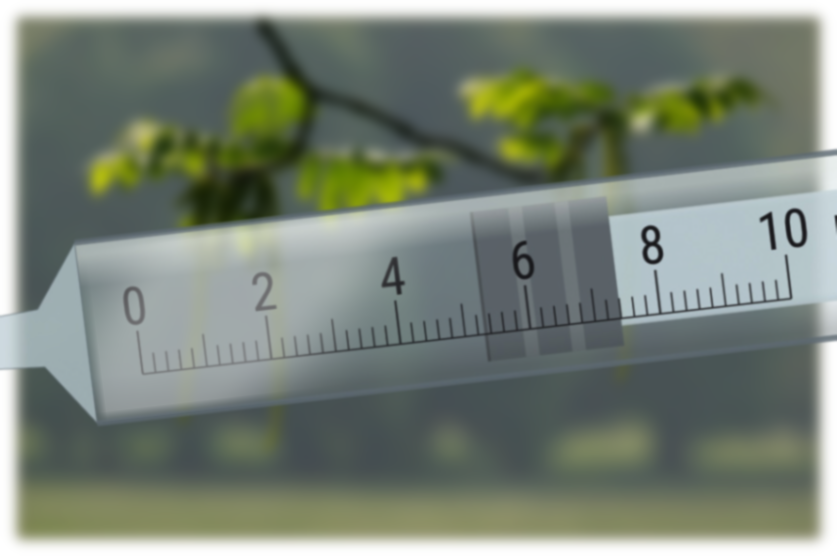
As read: 5.3,mL
